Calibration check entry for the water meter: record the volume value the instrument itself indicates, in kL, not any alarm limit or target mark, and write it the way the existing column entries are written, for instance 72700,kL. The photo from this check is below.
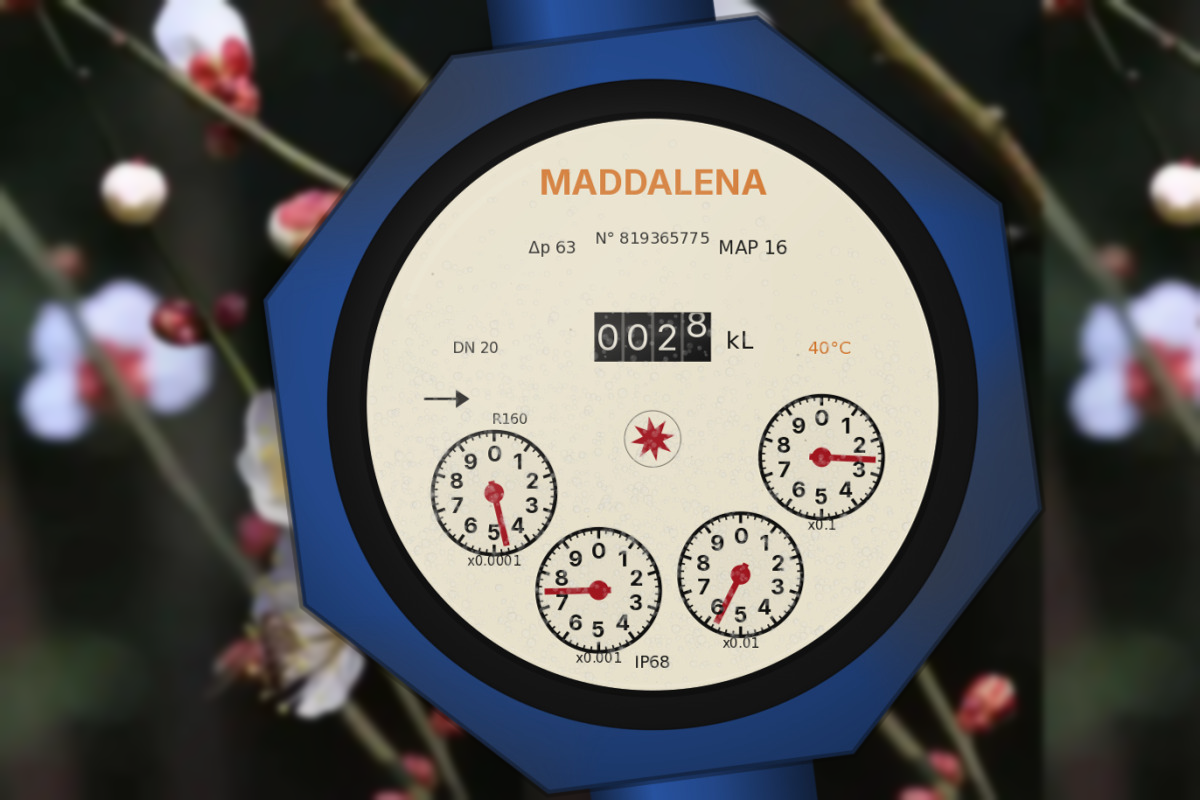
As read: 28.2574,kL
